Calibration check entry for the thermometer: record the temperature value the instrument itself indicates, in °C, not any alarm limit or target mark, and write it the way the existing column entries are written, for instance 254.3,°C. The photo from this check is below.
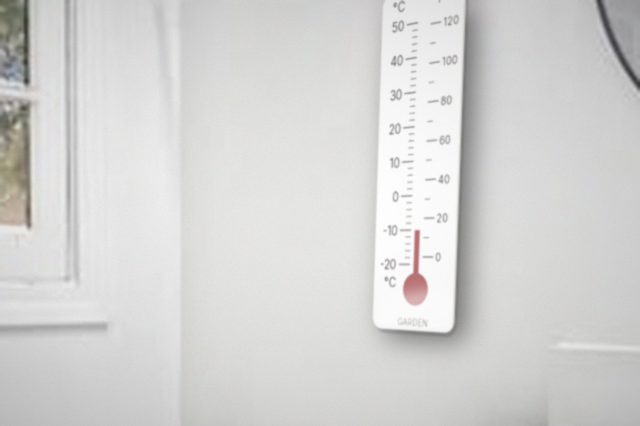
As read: -10,°C
